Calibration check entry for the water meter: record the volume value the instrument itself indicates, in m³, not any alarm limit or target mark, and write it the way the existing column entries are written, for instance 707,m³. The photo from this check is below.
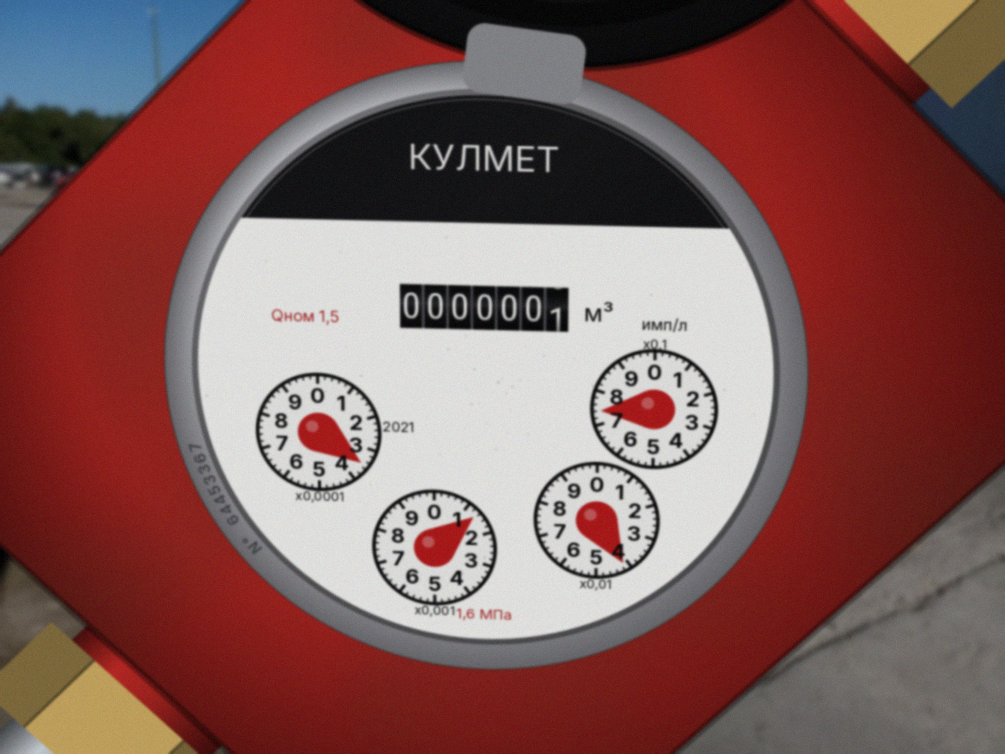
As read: 0.7413,m³
